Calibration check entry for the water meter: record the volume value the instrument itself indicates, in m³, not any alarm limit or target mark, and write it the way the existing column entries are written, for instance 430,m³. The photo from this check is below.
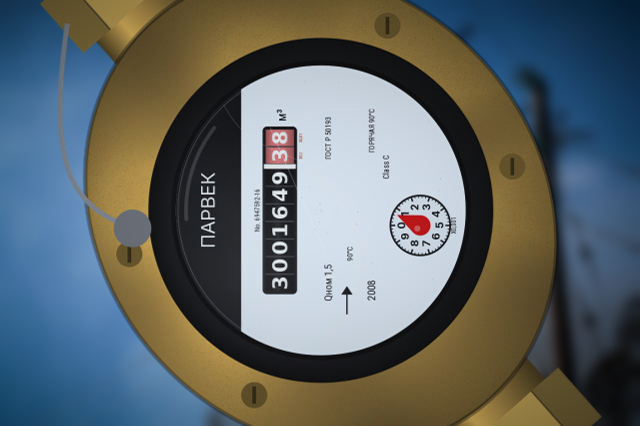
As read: 3001649.380,m³
